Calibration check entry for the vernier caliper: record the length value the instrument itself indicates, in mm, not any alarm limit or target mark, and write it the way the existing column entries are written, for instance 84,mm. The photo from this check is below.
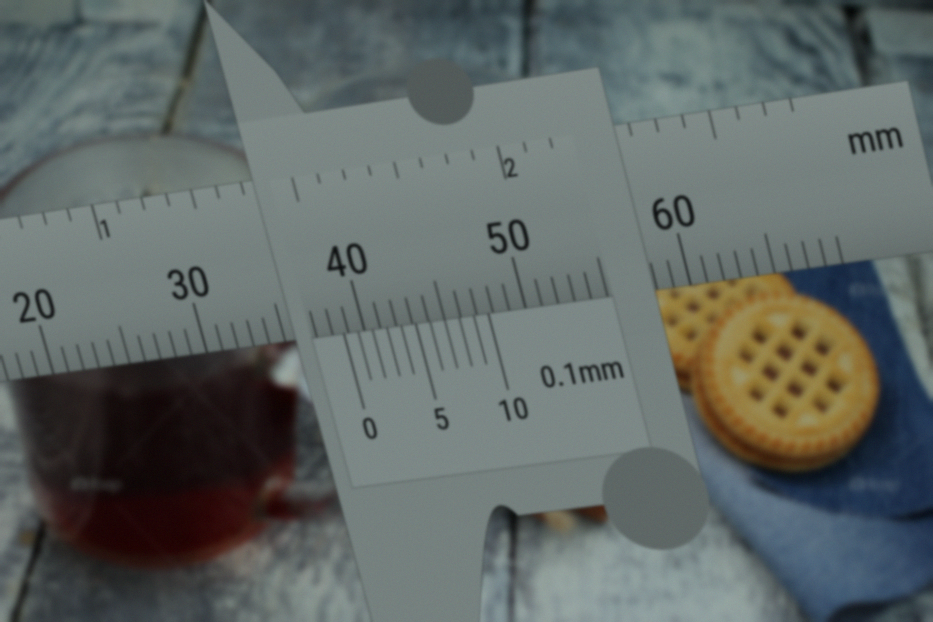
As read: 38.7,mm
